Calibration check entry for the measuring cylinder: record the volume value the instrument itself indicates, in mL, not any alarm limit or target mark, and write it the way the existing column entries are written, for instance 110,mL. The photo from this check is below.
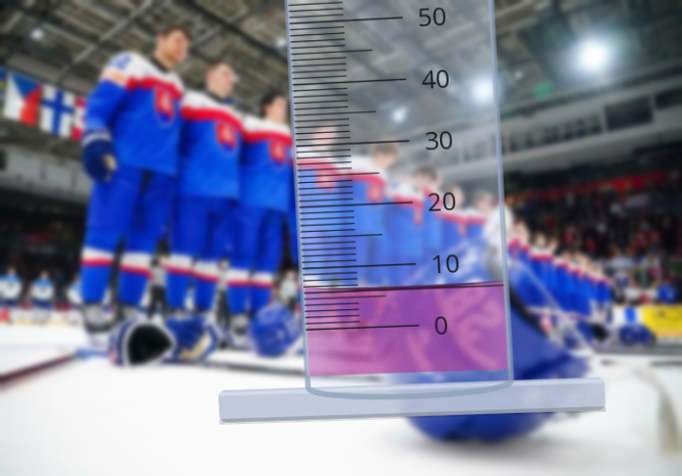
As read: 6,mL
